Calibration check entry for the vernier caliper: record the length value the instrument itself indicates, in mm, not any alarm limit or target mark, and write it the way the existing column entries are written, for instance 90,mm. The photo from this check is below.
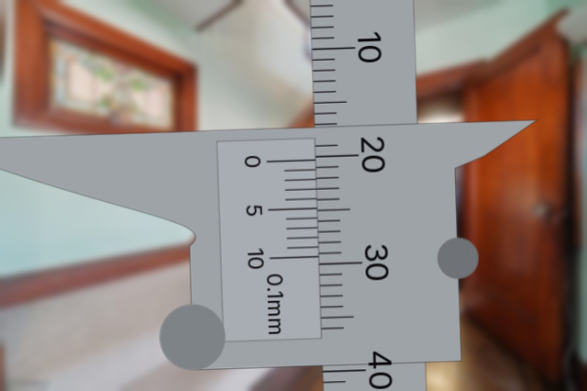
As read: 20.3,mm
